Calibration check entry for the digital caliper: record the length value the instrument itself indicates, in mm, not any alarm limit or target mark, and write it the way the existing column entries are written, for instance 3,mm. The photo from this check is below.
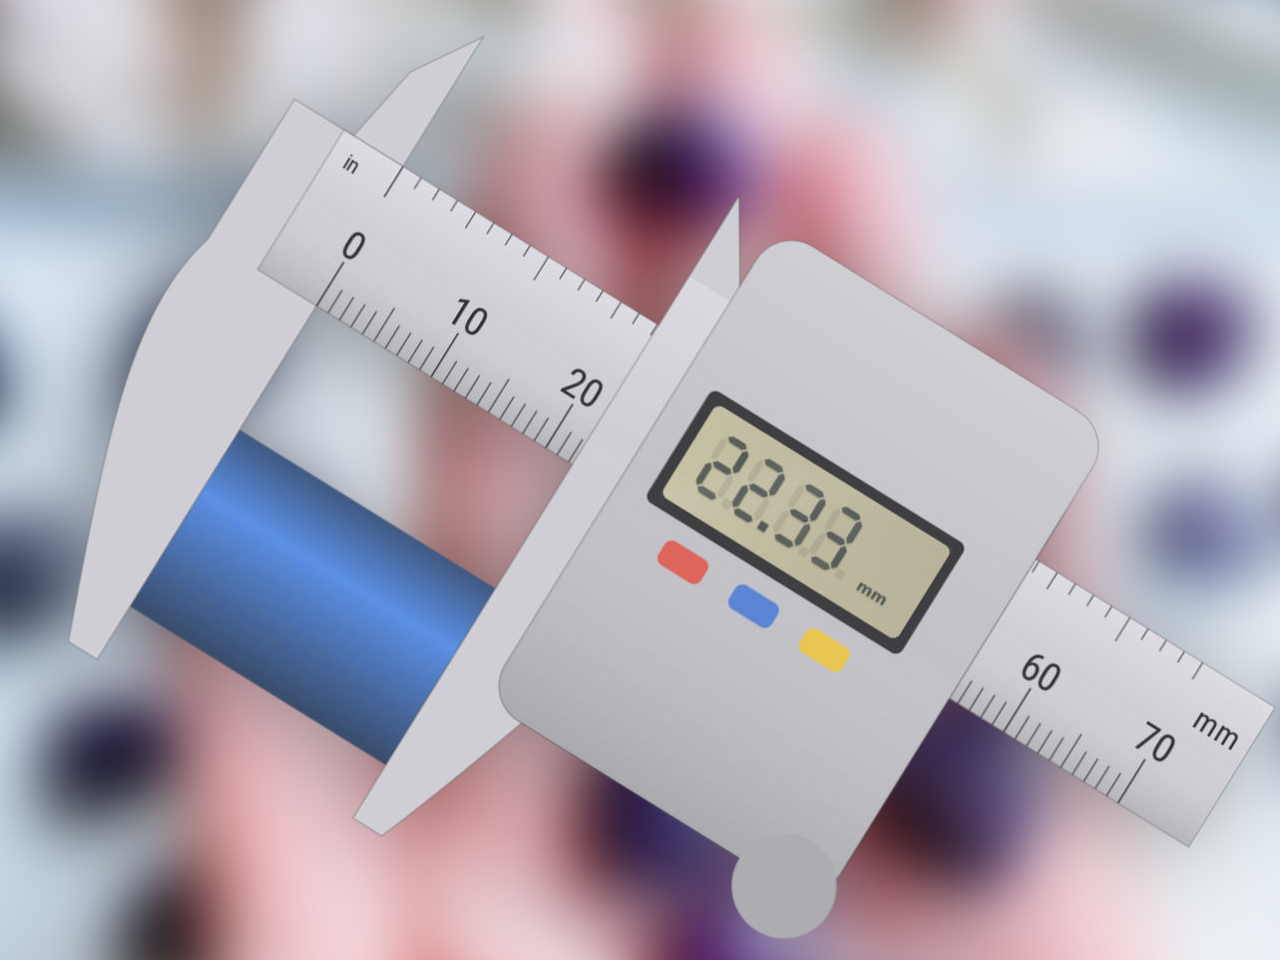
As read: 22.33,mm
